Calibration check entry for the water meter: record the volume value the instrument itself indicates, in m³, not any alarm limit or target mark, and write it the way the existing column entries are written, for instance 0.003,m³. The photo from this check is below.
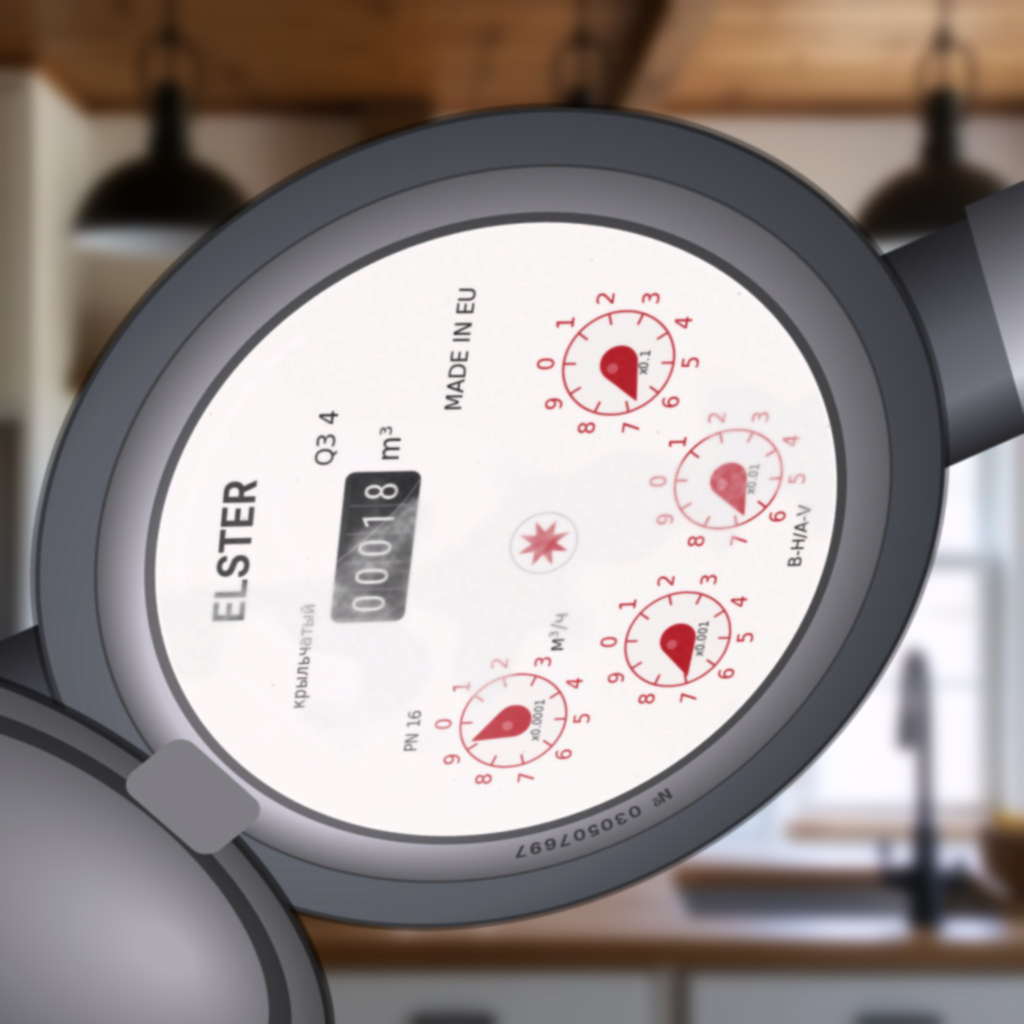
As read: 18.6669,m³
